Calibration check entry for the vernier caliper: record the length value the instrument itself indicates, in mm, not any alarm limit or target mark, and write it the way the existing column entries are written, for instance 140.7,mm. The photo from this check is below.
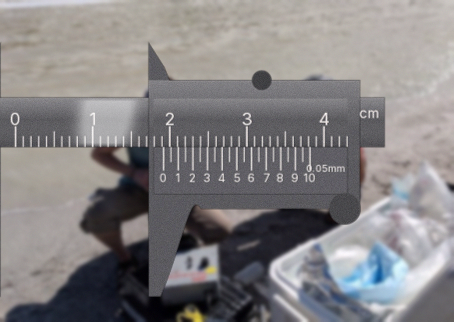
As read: 19.2,mm
